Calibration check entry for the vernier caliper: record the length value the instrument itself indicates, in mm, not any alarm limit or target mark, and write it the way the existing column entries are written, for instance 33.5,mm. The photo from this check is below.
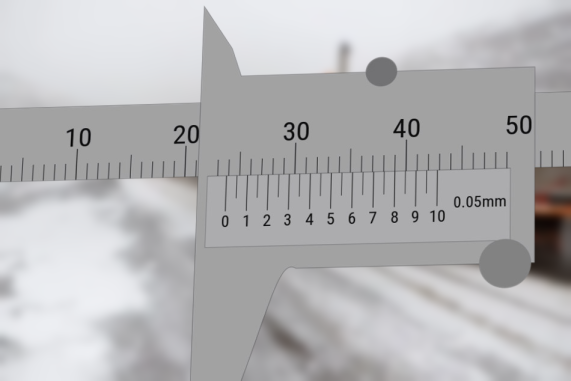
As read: 23.8,mm
